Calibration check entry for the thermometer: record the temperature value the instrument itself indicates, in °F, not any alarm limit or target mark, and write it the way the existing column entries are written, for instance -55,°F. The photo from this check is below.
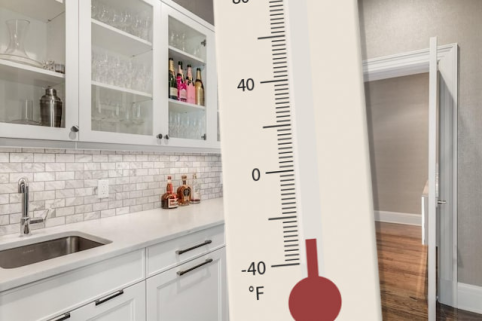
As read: -30,°F
